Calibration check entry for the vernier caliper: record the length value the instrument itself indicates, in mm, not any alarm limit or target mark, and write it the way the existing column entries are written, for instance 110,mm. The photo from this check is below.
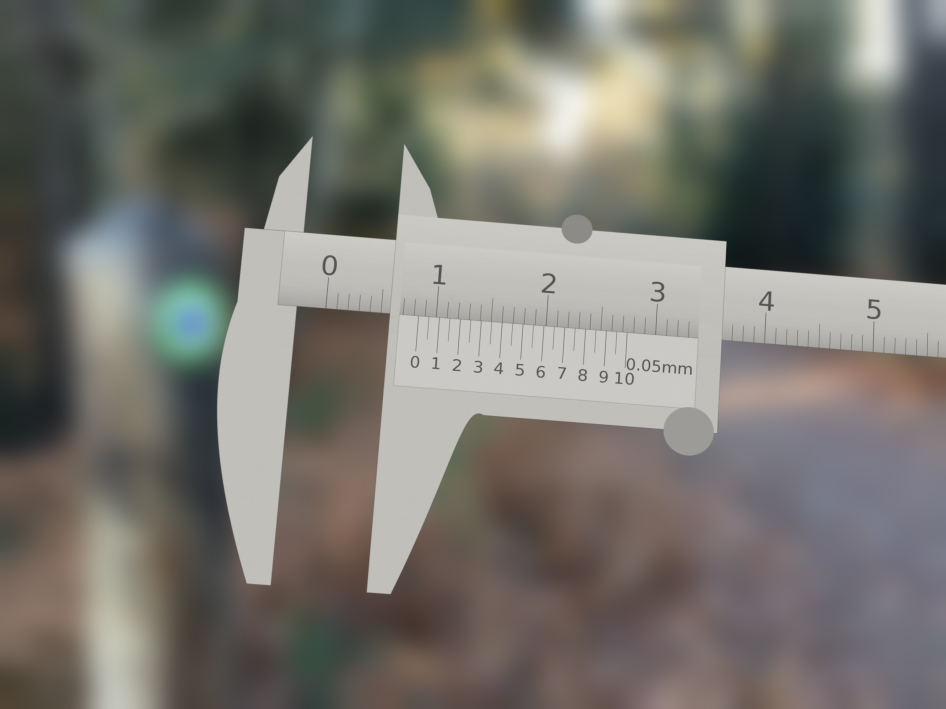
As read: 8.4,mm
